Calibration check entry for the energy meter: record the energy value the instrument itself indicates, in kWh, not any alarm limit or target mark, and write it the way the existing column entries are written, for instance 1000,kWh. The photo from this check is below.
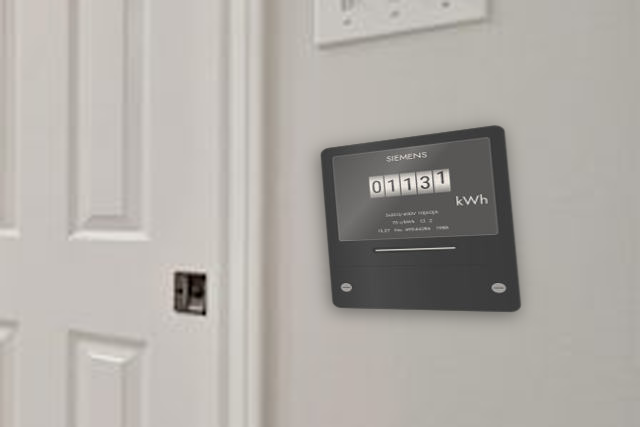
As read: 1131,kWh
